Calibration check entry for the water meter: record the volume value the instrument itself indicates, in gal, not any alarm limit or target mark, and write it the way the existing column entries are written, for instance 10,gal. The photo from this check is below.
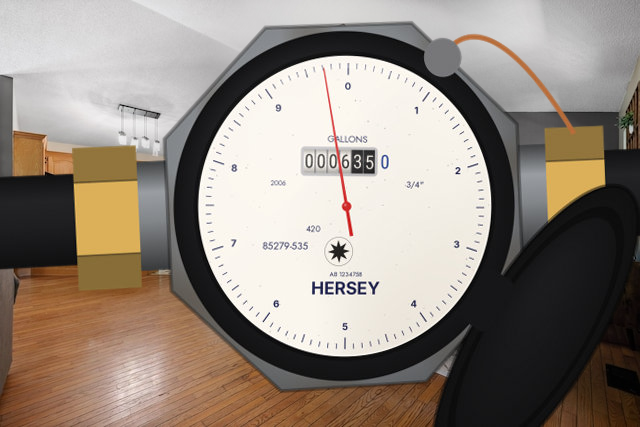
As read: 6349.7,gal
